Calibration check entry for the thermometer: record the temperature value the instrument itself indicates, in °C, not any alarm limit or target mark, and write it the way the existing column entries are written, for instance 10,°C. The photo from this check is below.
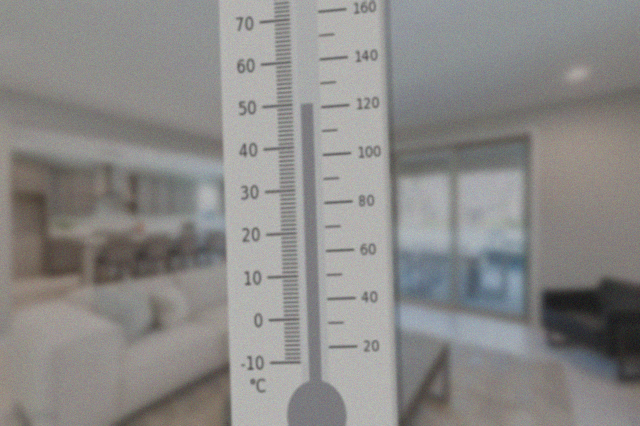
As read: 50,°C
